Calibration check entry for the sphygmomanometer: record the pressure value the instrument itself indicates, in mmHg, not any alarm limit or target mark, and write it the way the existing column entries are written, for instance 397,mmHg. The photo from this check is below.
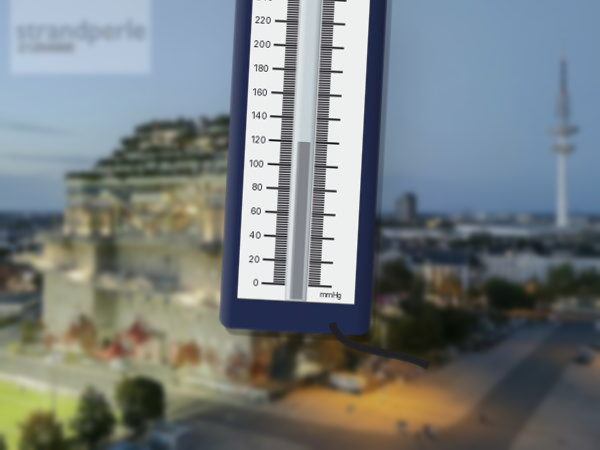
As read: 120,mmHg
